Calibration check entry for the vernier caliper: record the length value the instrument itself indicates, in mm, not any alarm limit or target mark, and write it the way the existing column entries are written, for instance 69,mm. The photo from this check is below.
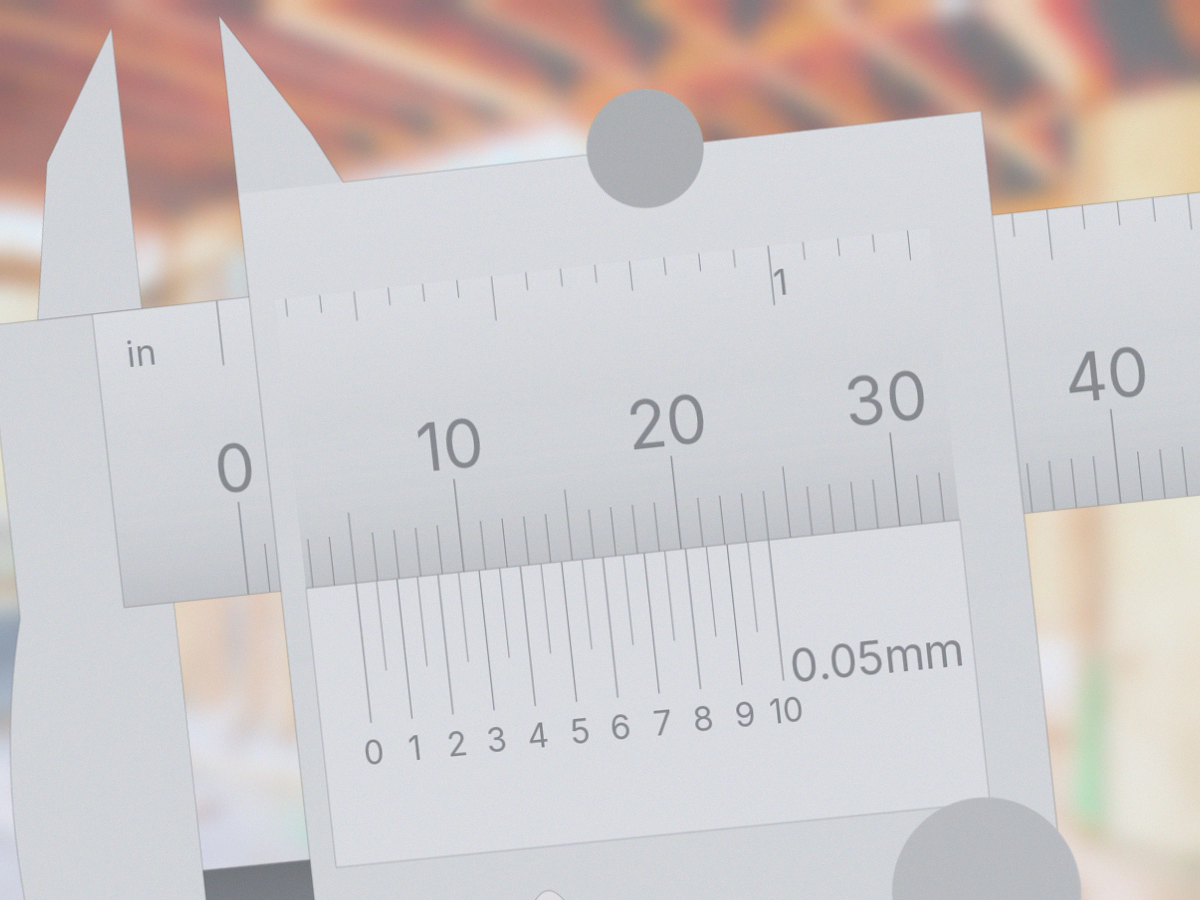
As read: 5.0,mm
